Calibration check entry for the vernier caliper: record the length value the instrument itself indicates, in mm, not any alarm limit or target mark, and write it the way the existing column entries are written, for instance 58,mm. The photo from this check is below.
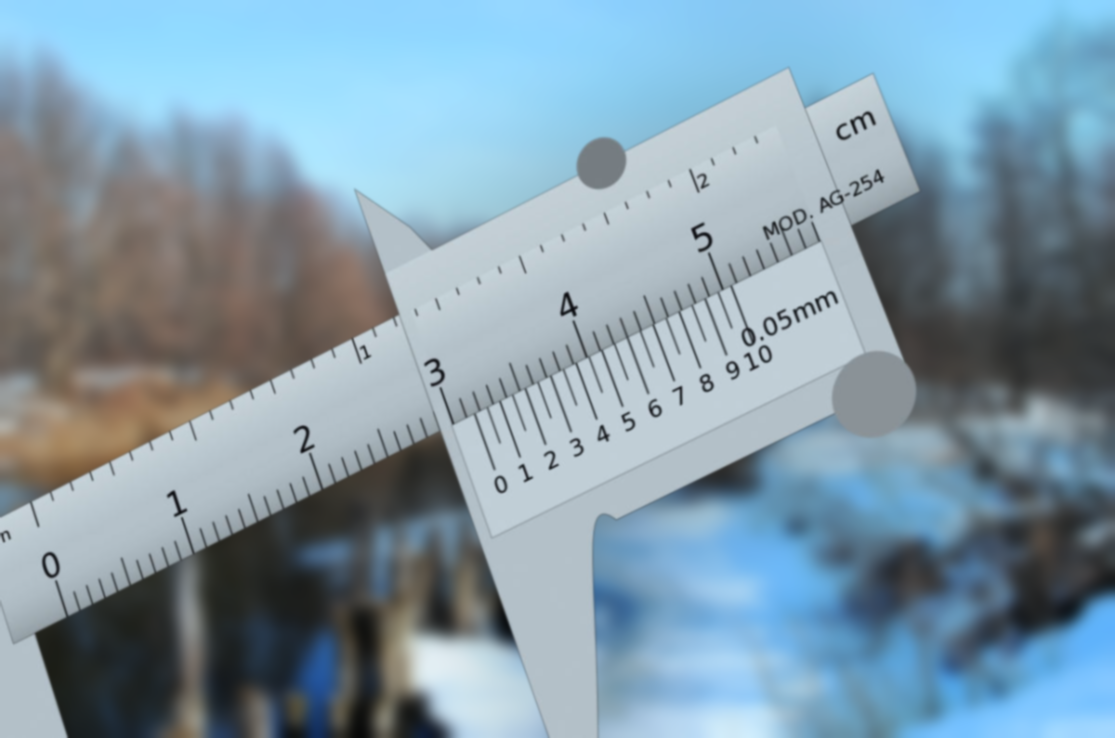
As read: 31.6,mm
